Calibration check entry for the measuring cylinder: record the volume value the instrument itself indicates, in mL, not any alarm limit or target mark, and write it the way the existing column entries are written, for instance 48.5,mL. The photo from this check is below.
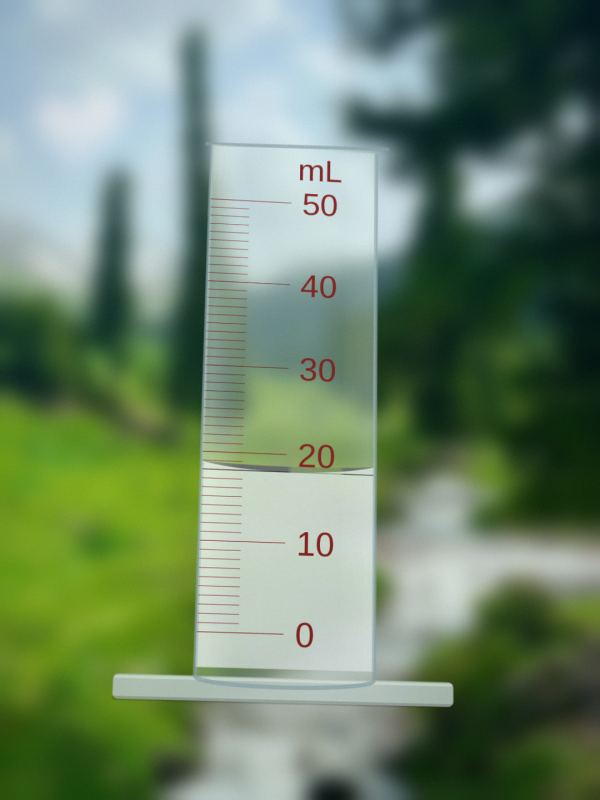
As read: 18,mL
